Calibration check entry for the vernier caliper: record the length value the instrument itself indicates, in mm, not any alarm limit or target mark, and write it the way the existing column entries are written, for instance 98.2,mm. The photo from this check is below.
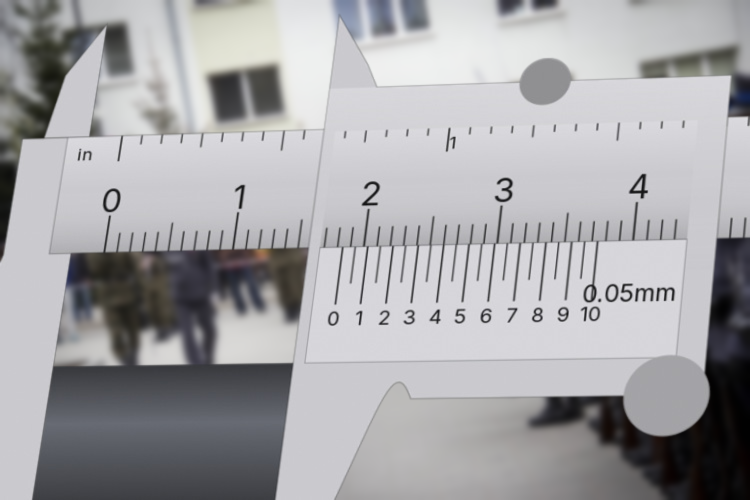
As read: 18.4,mm
